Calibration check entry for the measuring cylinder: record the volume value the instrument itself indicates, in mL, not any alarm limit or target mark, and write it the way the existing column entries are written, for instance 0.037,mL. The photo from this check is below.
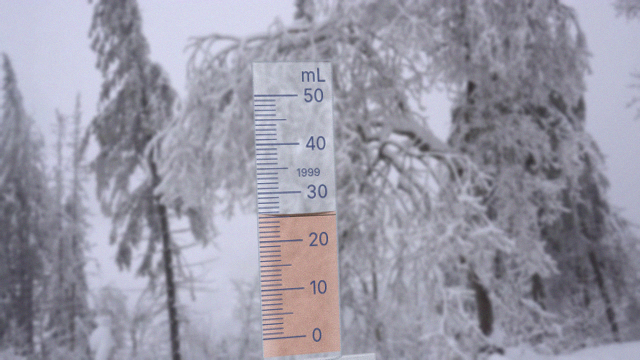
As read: 25,mL
